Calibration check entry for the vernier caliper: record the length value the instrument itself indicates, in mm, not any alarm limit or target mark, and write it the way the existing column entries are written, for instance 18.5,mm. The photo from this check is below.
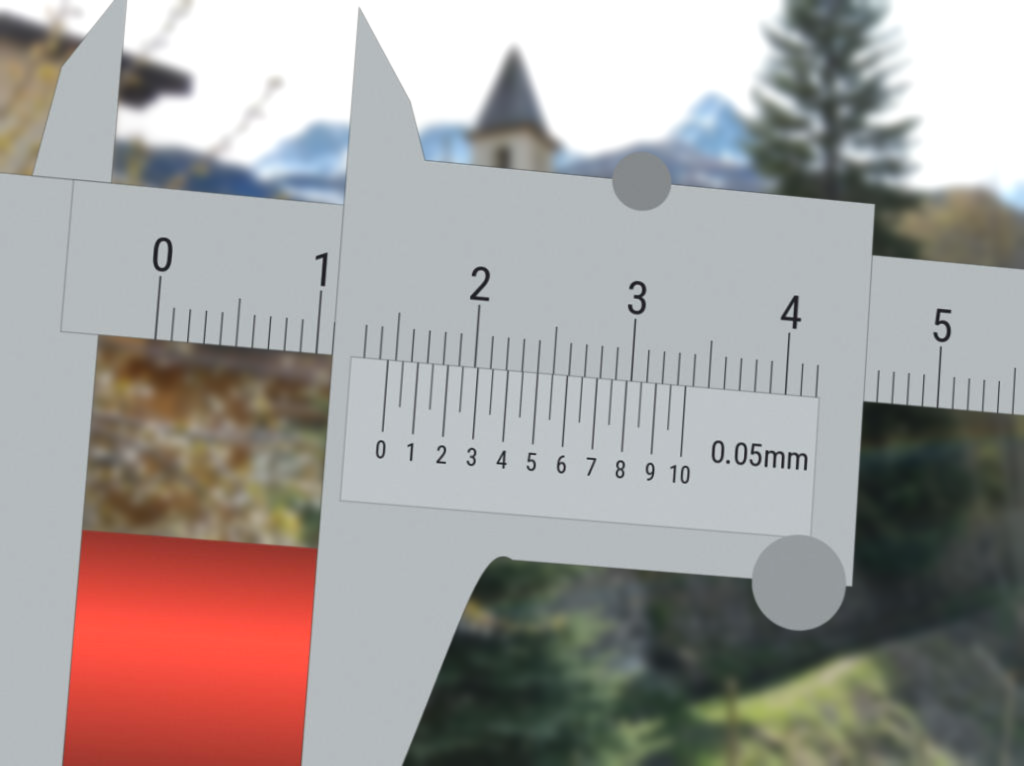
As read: 14.5,mm
